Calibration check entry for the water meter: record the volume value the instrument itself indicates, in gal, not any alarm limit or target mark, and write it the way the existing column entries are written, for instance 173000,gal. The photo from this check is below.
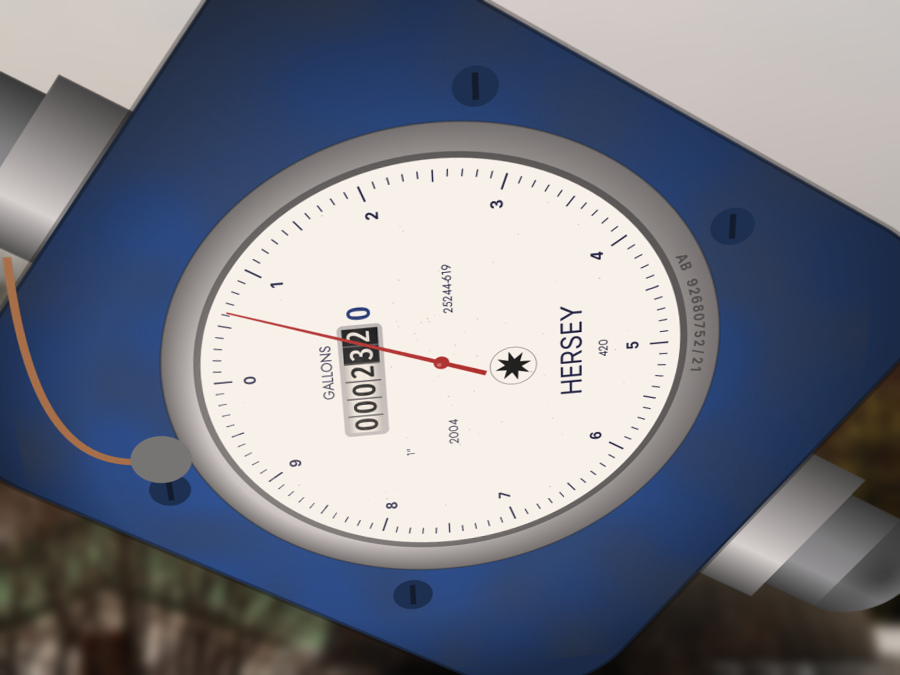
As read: 2320.6,gal
